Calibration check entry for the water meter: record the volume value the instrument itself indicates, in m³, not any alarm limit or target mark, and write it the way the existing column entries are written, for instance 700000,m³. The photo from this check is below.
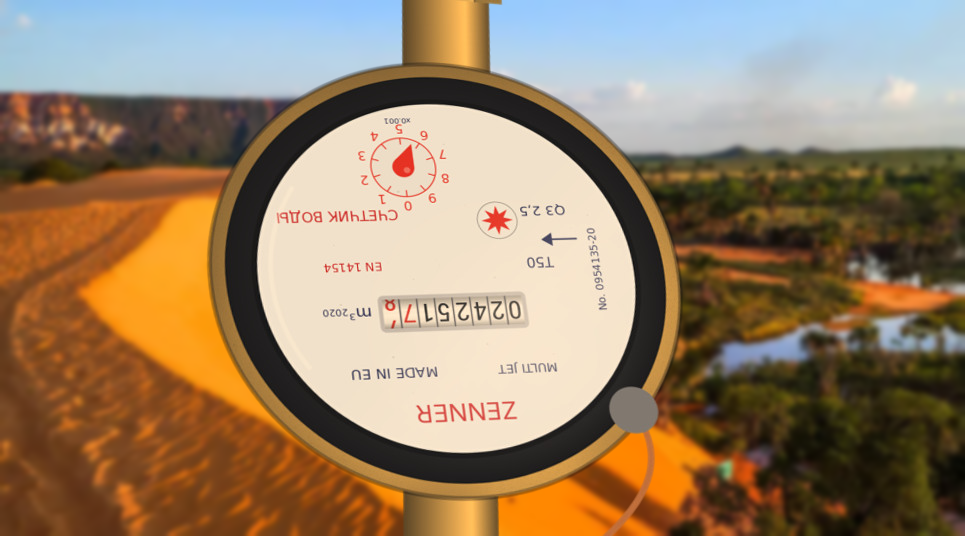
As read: 24251.775,m³
